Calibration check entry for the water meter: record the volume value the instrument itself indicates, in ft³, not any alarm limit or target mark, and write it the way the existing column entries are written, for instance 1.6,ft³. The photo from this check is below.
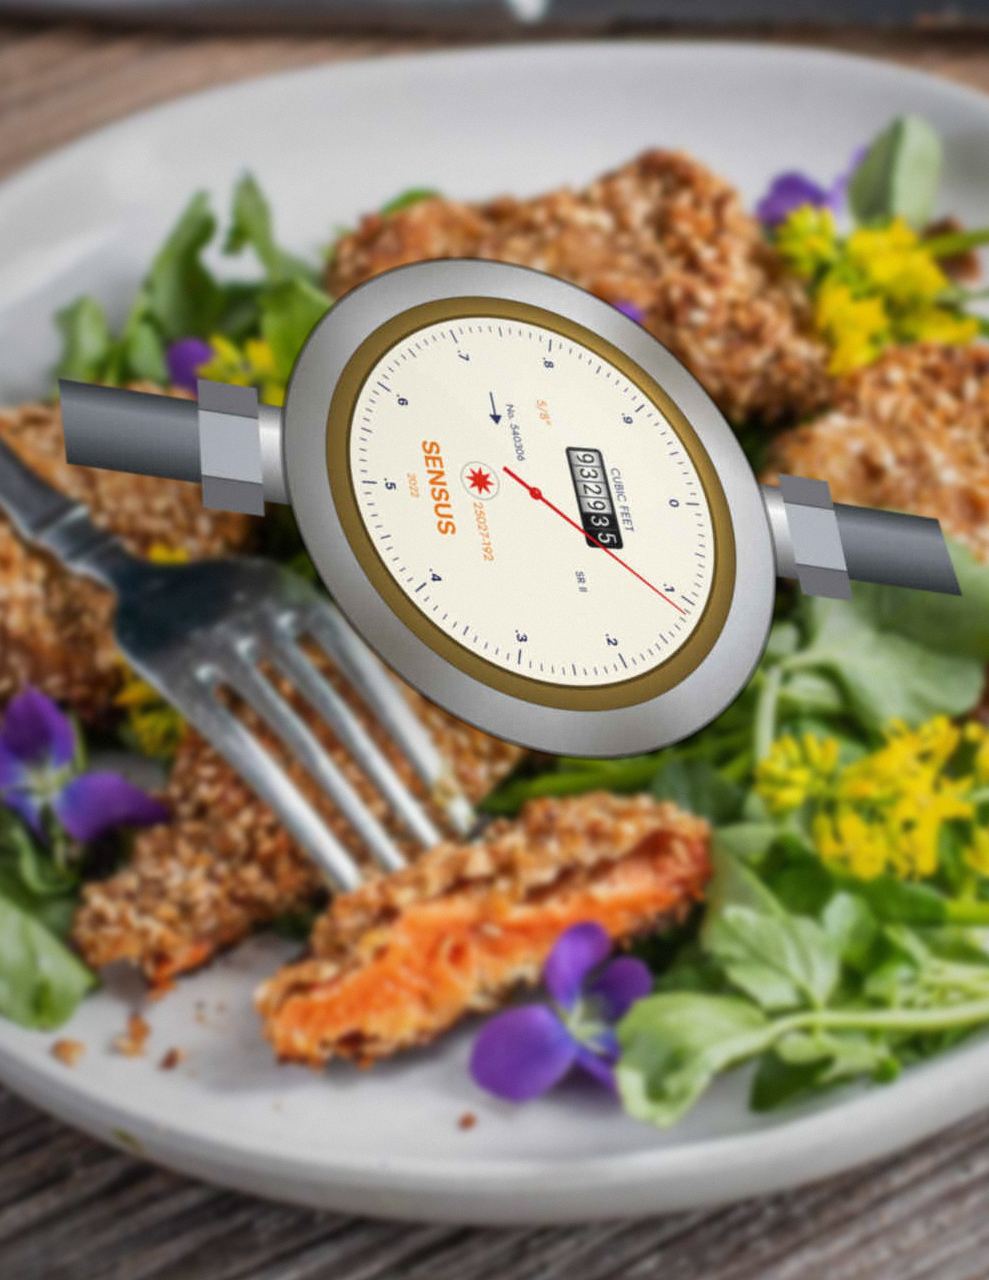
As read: 932935.11,ft³
